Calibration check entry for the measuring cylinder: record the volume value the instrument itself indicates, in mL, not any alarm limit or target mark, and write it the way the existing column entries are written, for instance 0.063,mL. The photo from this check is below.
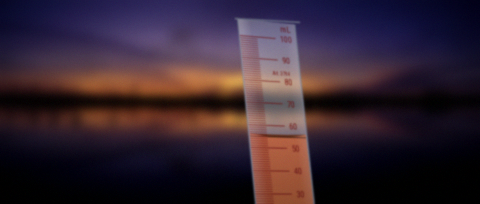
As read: 55,mL
